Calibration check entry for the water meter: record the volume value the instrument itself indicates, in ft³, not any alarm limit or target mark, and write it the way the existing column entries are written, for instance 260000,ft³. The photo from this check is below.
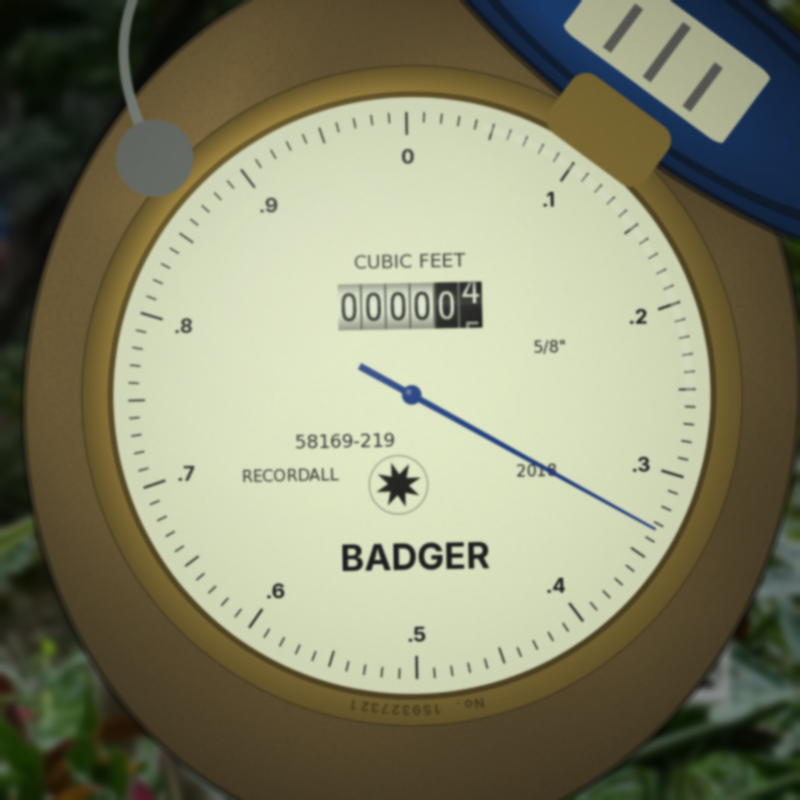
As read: 4.33,ft³
